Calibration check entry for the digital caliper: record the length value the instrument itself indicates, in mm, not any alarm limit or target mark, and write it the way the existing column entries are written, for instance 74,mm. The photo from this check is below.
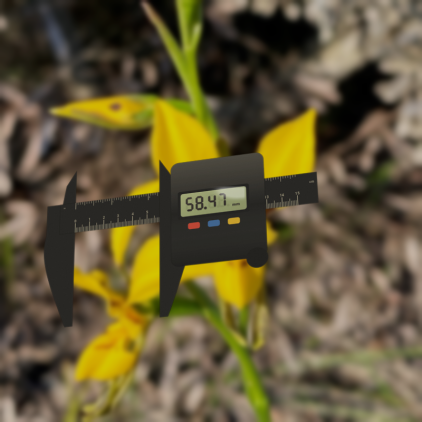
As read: 58.47,mm
